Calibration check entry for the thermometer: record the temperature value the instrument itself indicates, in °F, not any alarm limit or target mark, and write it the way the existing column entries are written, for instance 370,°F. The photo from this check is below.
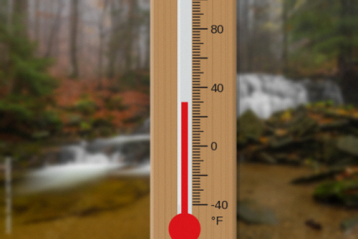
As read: 30,°F
